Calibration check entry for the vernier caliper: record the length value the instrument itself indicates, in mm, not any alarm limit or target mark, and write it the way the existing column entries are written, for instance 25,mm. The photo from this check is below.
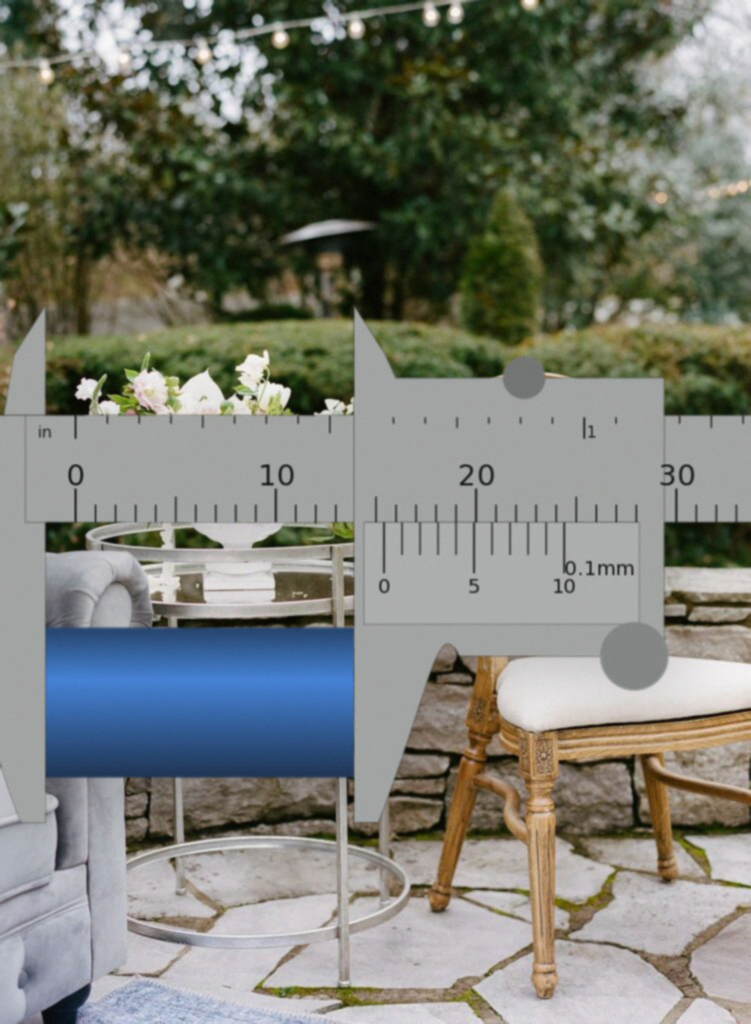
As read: 15.4,mm
